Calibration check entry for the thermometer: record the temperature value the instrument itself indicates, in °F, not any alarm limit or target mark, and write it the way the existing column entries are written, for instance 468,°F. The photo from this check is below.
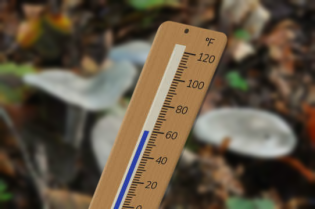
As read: 60,°F
